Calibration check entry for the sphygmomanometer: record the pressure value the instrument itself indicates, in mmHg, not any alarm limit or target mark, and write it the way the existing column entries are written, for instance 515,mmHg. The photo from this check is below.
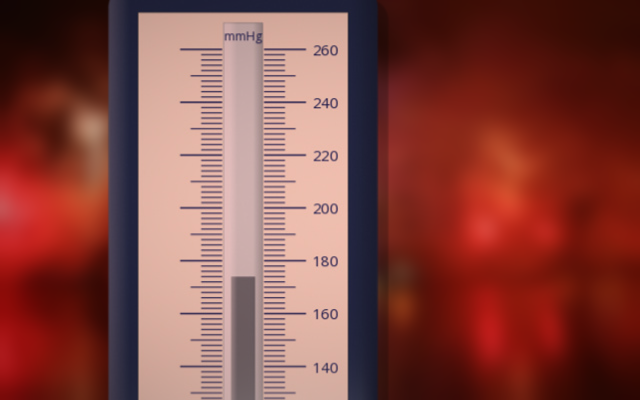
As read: 174,mmHg
